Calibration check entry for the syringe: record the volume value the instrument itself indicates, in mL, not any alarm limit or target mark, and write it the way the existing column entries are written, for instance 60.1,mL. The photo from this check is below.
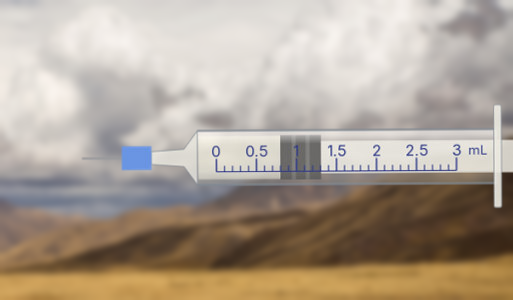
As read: 0.8,mL
